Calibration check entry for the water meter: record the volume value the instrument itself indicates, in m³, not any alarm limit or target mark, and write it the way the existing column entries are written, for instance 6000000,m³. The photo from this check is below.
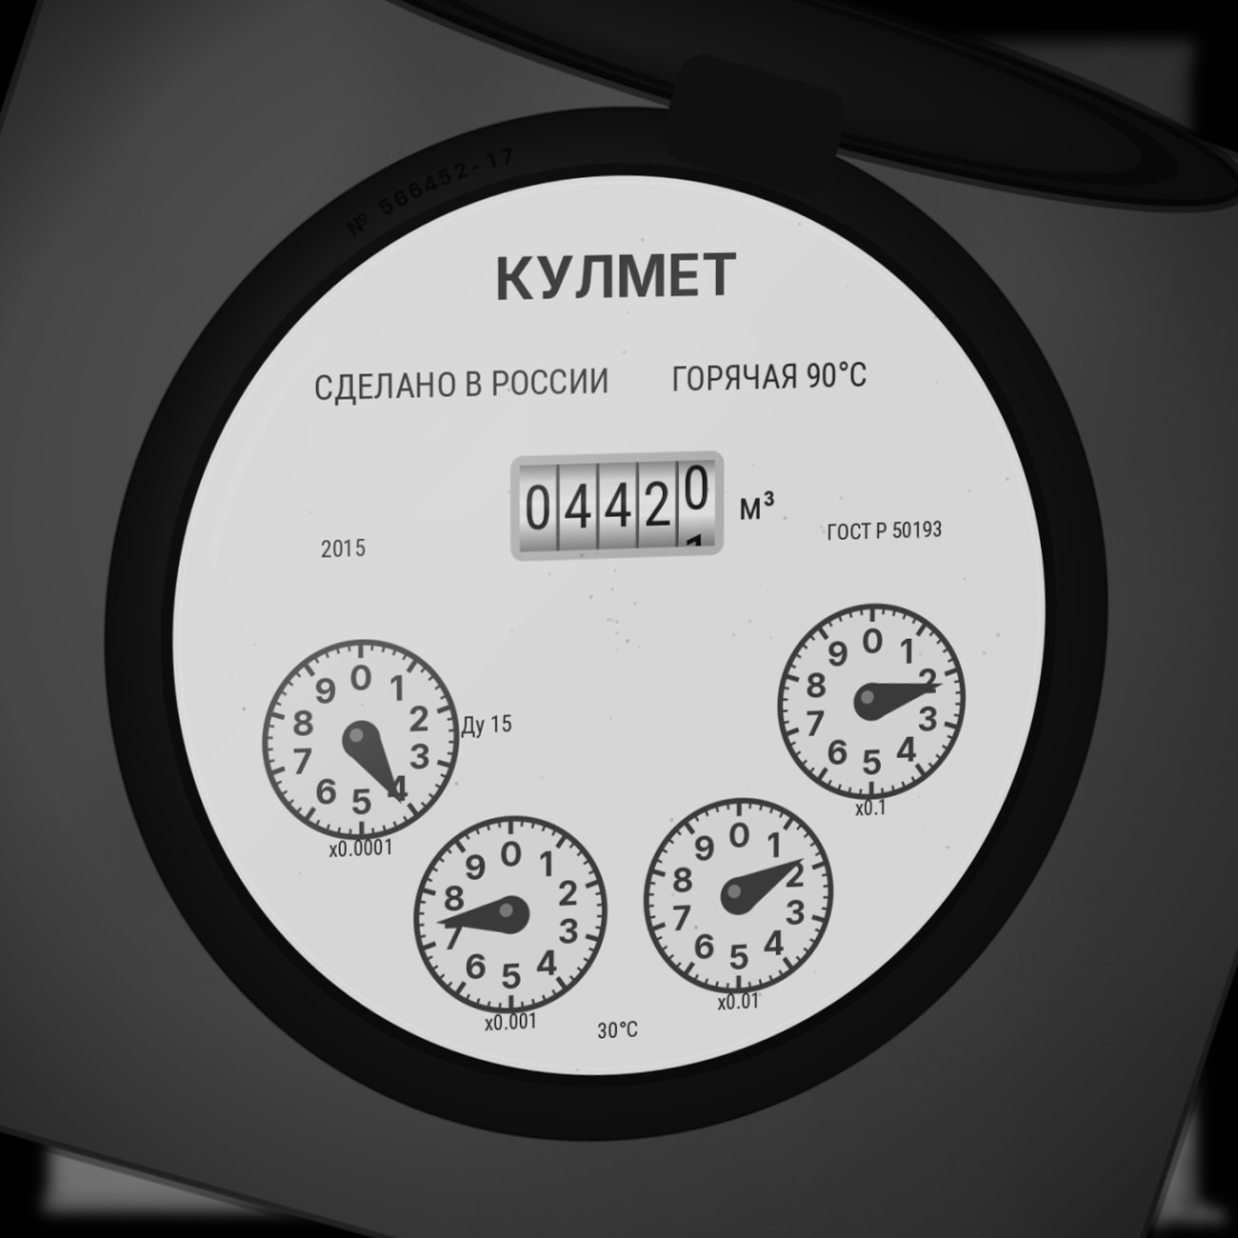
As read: 4420.2174,m³
